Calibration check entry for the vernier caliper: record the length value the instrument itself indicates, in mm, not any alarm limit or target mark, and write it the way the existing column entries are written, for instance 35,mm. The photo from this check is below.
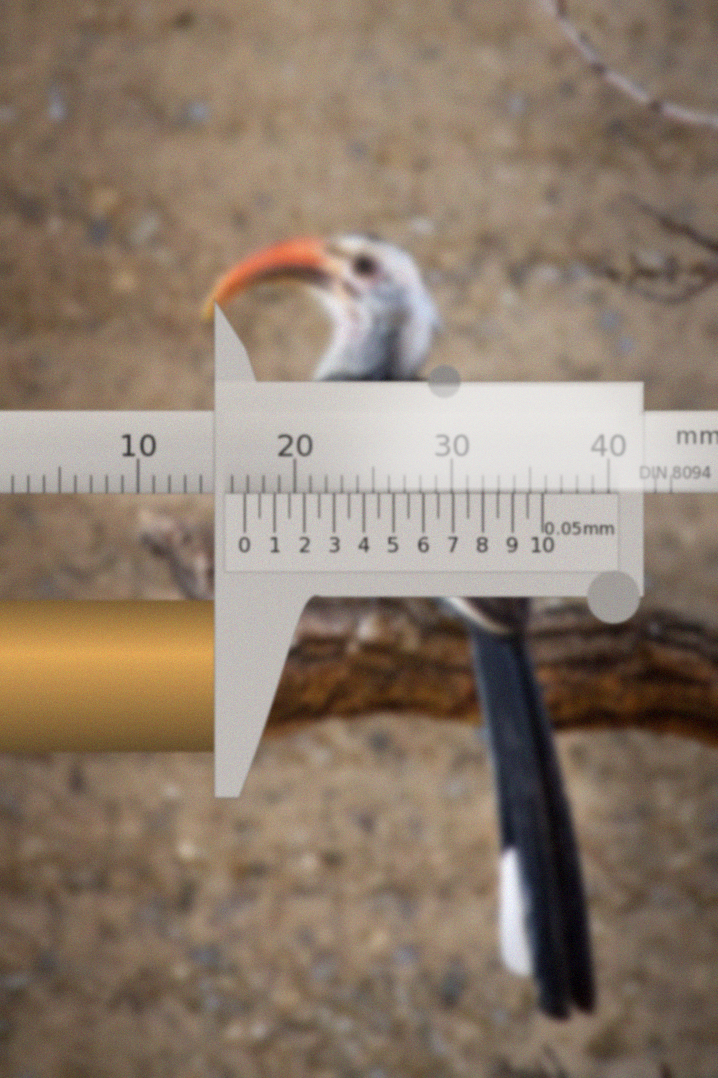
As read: 16.8,mm
